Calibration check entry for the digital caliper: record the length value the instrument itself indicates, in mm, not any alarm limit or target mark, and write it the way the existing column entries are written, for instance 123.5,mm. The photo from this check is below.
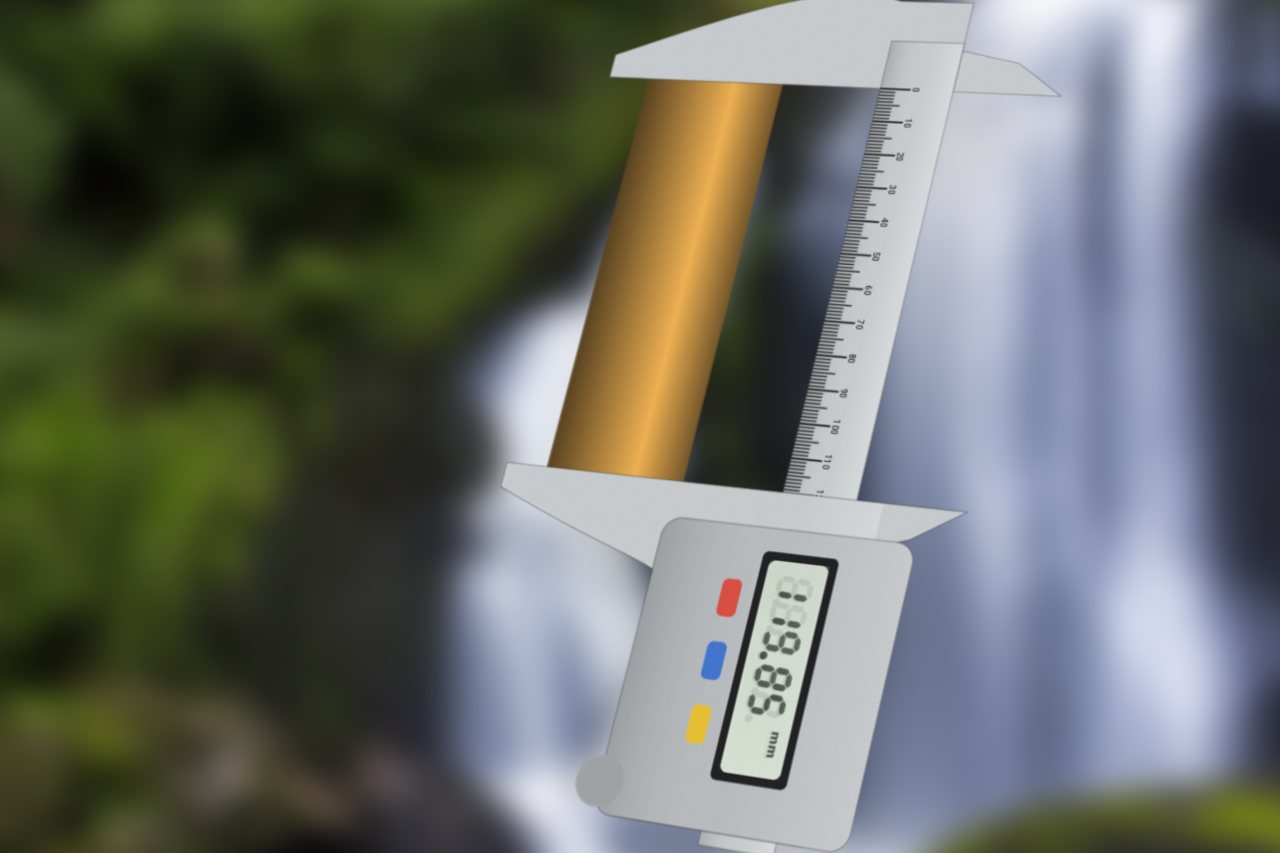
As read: 119.85,mm
